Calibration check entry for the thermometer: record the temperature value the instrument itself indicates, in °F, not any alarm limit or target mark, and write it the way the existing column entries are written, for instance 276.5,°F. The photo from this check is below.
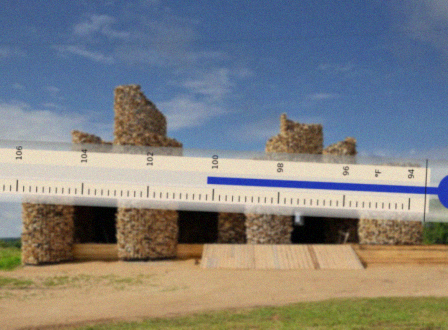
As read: 100.2,°F
